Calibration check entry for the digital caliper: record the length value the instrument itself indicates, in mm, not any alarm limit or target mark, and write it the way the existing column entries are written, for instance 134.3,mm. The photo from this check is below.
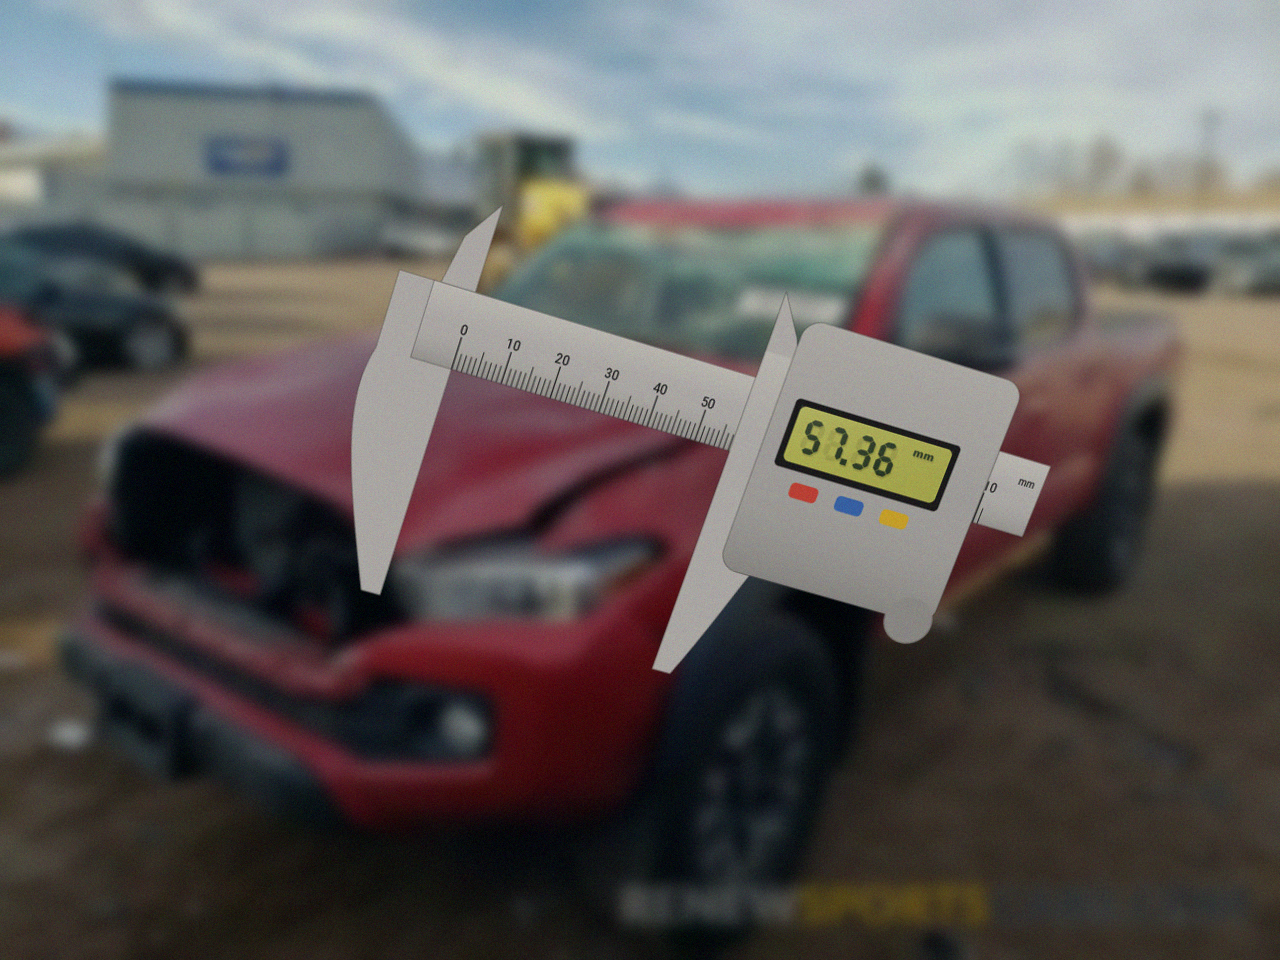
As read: 57.36,mm
